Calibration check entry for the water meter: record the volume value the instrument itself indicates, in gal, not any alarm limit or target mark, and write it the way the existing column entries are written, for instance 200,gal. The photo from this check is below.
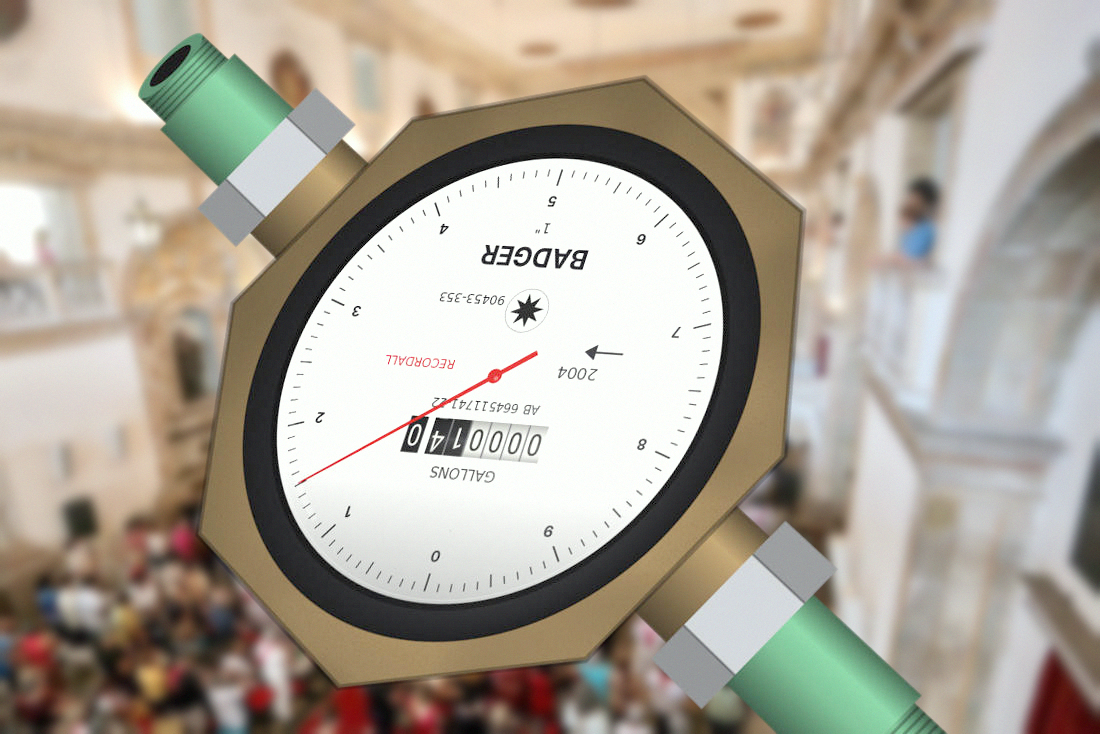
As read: 141.5,gal
